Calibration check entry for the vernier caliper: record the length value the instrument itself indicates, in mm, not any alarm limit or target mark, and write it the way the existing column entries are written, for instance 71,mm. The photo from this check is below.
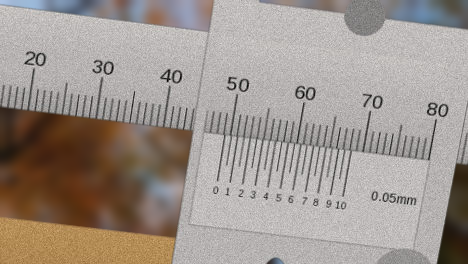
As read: 49.2,mm
